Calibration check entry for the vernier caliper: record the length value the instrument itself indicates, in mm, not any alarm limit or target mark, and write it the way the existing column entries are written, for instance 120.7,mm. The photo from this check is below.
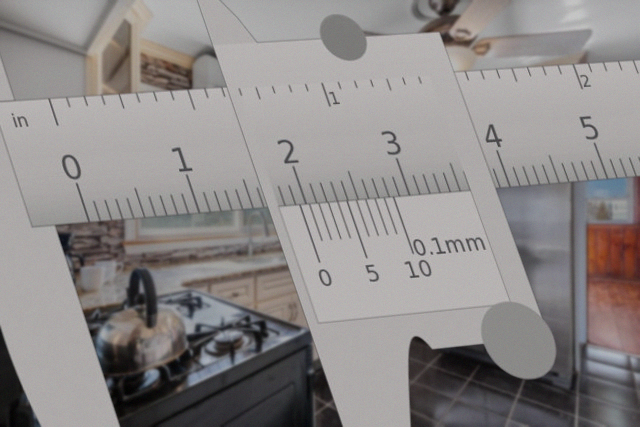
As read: 19.4,mm
